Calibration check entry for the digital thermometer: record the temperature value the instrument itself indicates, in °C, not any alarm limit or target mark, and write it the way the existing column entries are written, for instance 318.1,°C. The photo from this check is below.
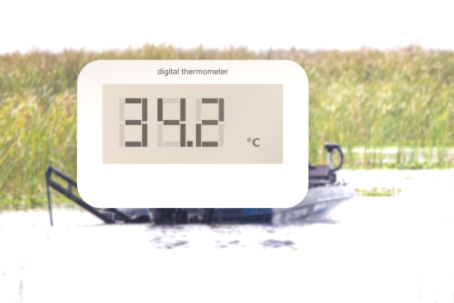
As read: 34.2,°C
